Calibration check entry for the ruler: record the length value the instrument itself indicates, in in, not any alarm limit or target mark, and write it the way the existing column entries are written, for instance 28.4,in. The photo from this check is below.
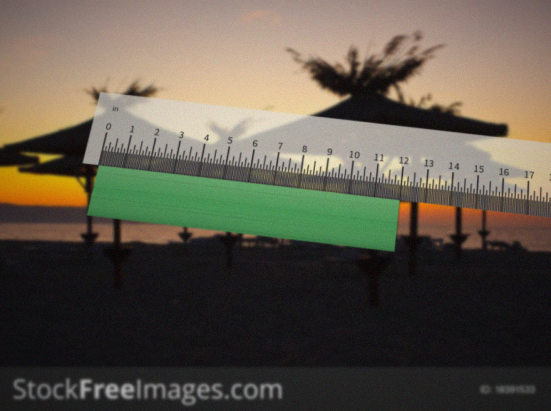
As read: 12,in
